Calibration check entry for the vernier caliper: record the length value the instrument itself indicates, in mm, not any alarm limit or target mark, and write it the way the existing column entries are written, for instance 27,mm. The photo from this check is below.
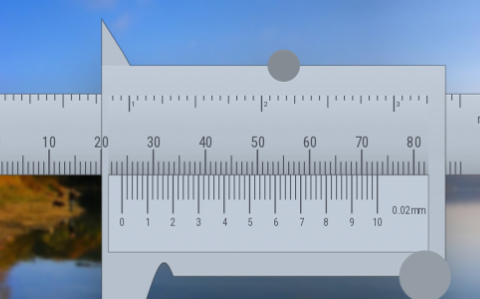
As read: 24.0,mm
